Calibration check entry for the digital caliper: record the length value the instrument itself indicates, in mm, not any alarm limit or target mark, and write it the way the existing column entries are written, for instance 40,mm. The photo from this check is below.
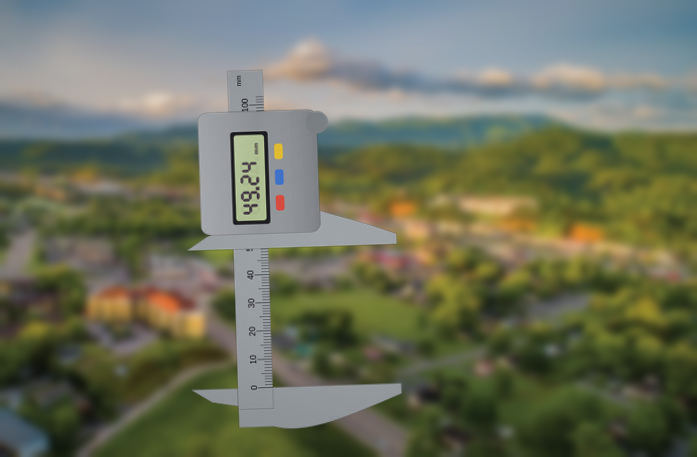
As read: 49.24,mm
